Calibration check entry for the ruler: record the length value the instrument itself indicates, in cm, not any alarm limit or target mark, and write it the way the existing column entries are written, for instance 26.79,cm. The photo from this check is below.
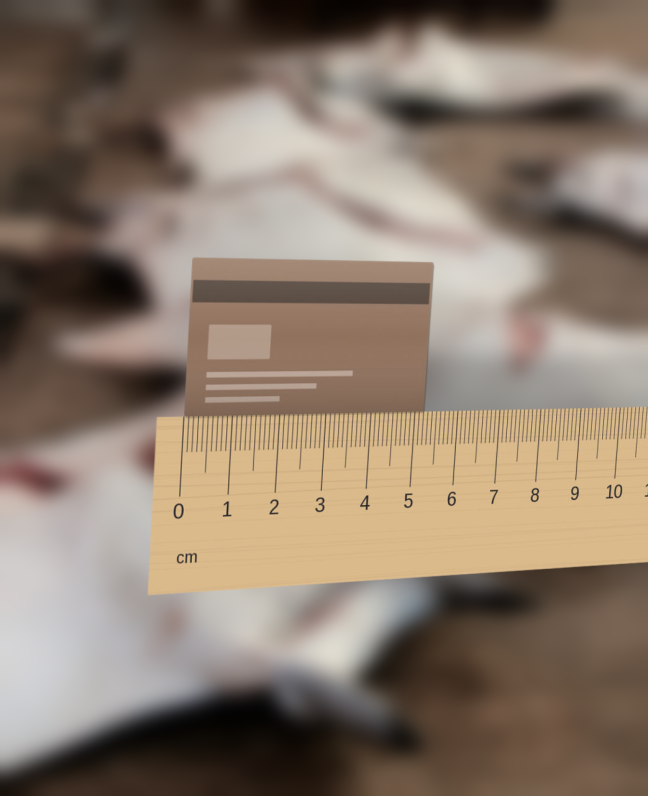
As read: 5.2,cm
